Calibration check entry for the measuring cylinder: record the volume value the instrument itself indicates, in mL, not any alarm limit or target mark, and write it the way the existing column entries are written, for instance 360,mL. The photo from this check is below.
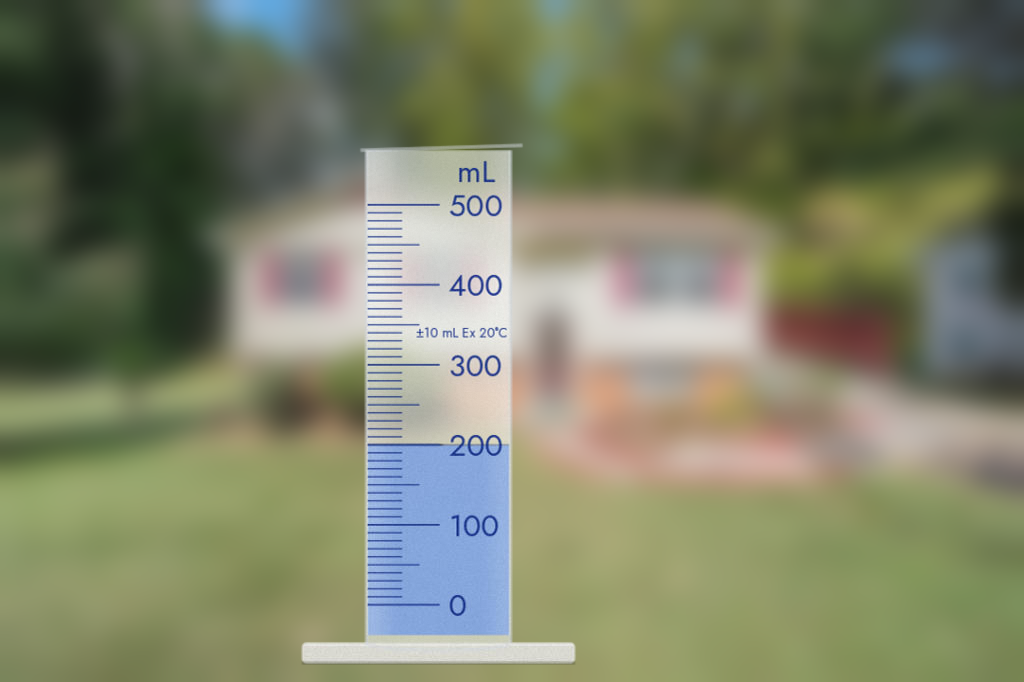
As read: 200,mL
